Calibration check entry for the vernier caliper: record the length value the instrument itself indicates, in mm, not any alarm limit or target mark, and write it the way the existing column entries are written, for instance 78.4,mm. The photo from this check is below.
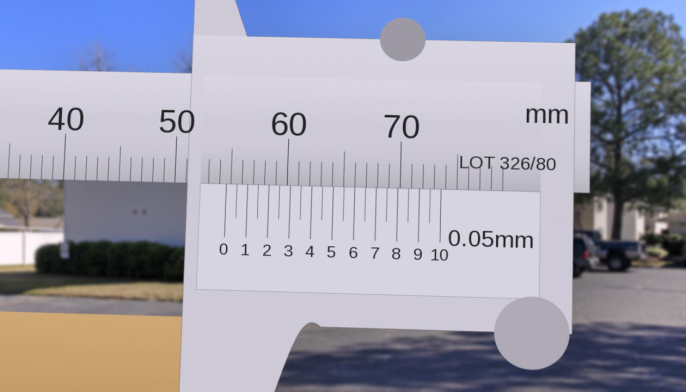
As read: 54.6,mm
